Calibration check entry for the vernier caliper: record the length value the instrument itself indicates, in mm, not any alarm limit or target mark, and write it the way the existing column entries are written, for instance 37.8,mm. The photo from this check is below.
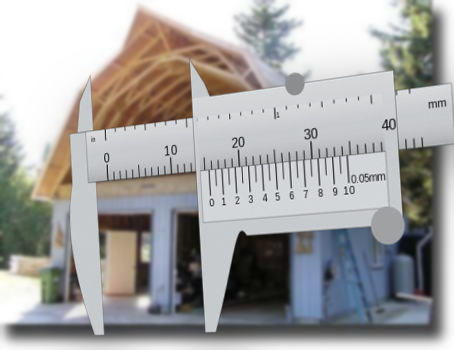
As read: 15.6,mm
